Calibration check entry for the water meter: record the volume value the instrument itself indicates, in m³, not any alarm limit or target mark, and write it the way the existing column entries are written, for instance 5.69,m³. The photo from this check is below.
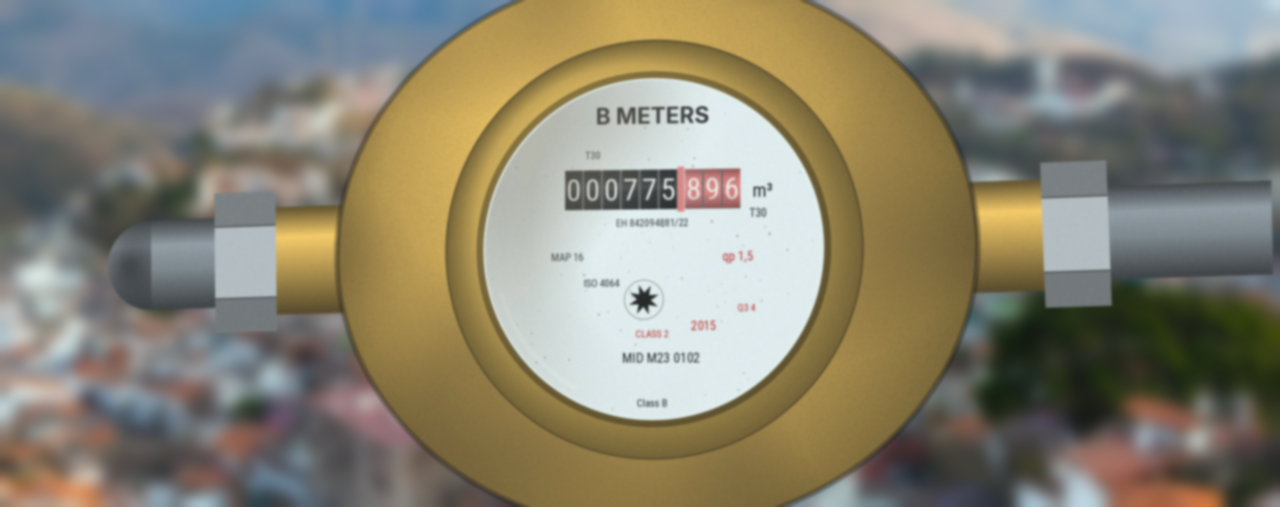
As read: 775.896,m³
